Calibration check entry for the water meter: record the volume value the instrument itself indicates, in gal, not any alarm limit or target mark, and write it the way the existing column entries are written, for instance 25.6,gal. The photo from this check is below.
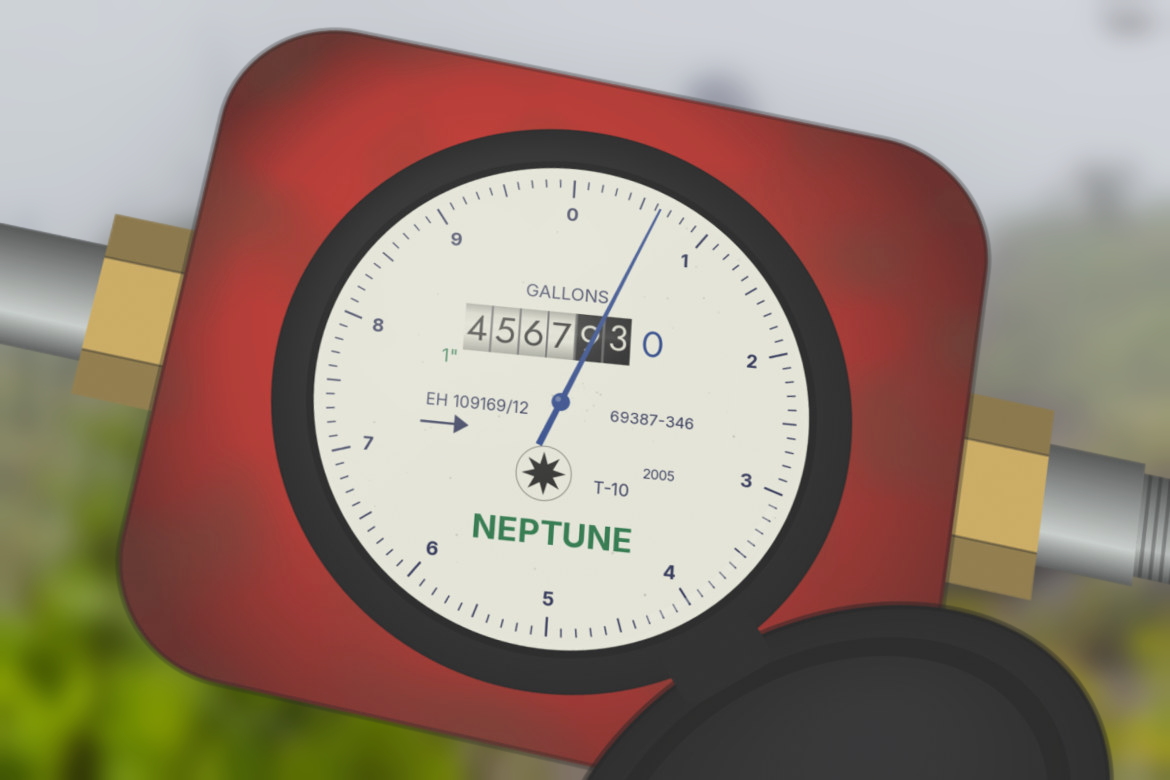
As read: 4567930.6,gal
